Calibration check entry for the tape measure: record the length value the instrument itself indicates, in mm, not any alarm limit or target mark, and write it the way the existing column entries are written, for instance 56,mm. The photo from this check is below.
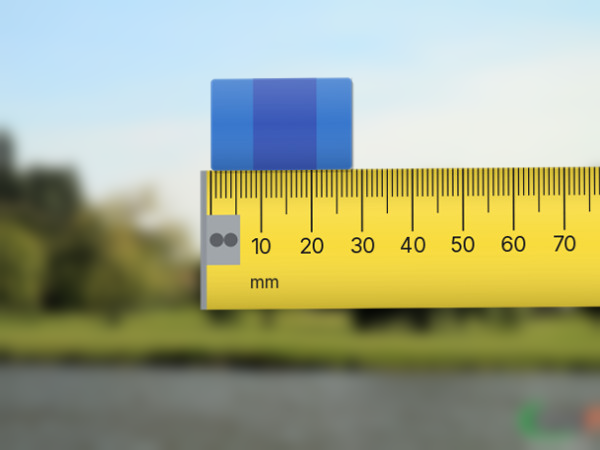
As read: 28,mm
